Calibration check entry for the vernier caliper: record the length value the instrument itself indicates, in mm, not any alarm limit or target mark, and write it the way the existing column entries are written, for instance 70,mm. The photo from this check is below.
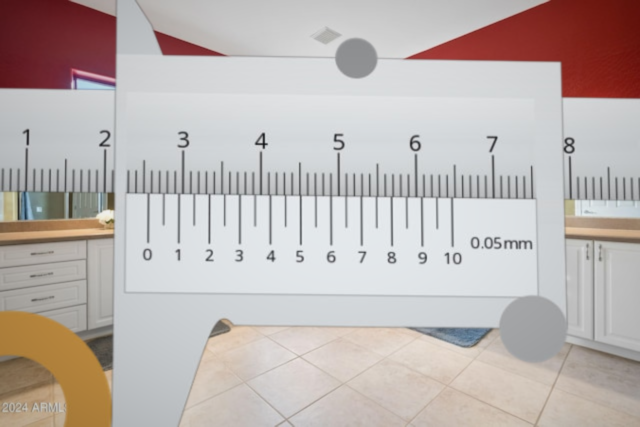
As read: 25.6,mm
